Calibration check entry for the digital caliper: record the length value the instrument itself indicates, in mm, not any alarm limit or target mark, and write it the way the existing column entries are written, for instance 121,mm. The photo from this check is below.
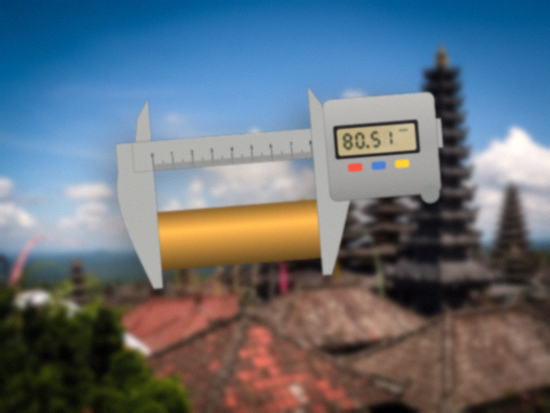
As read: 80.51,mm
